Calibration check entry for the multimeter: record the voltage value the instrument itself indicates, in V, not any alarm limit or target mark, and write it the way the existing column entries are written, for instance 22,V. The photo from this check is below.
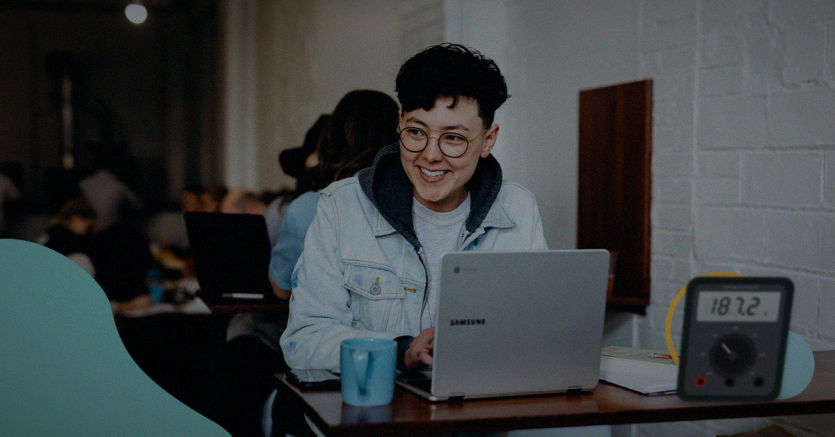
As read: 187.2,V
